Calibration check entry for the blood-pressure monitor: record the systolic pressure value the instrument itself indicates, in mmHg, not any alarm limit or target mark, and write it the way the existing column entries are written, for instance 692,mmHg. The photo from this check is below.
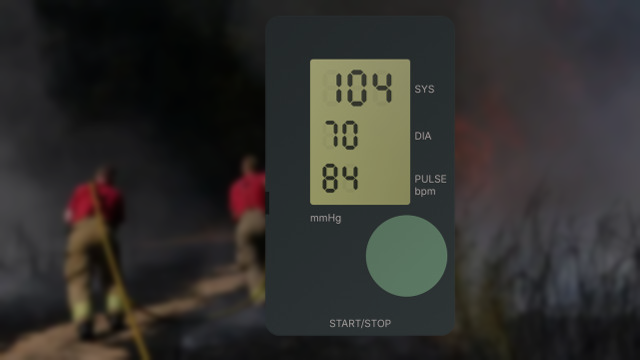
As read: 104,mmHg
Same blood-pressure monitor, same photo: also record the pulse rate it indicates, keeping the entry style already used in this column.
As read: 84,bpm
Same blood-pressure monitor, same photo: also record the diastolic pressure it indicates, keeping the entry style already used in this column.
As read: 70,mmHg
